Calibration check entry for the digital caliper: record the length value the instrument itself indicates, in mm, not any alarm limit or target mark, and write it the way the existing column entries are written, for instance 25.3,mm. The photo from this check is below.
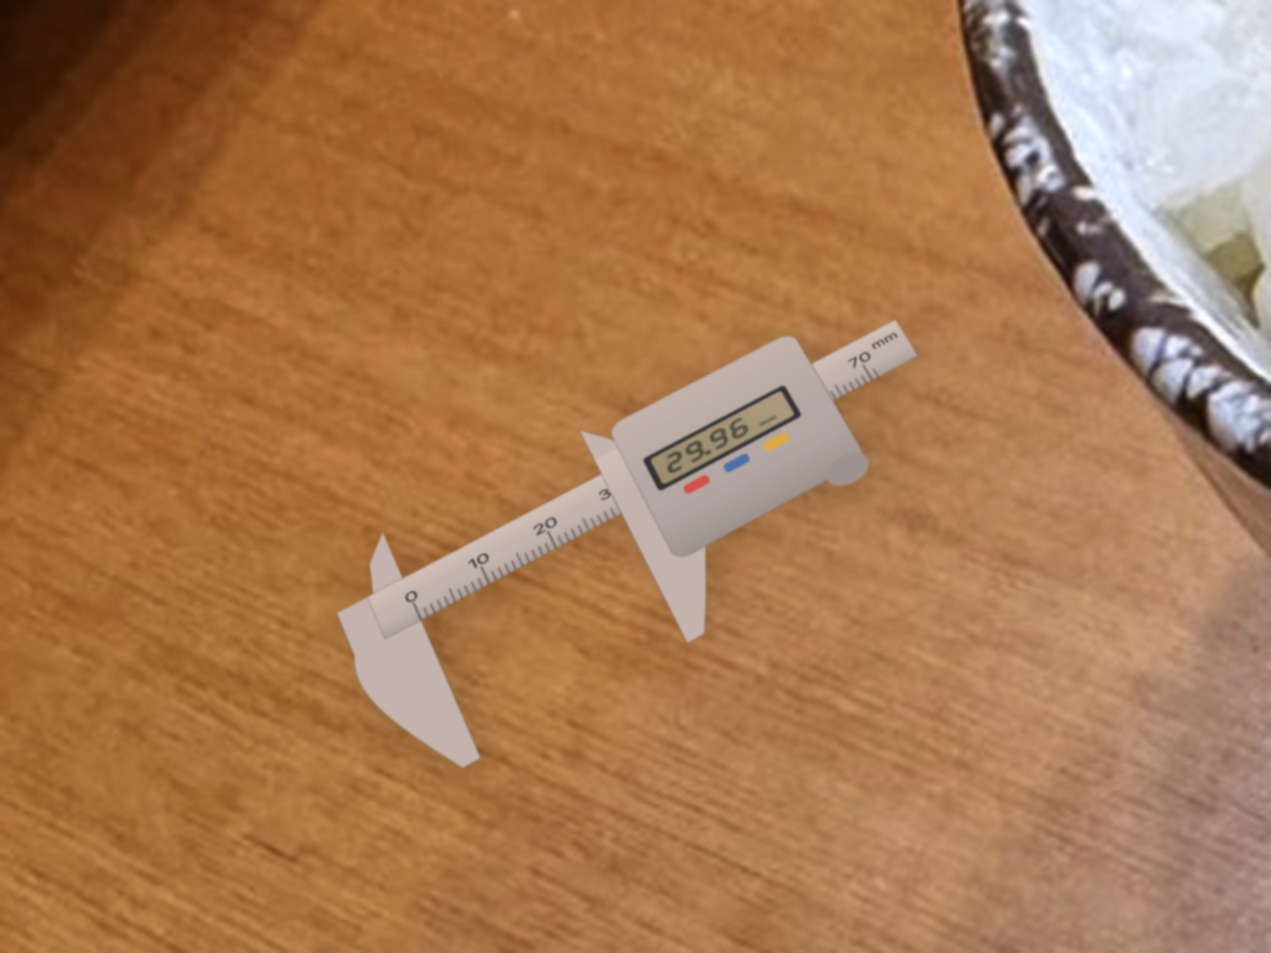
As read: 29.96,mm
